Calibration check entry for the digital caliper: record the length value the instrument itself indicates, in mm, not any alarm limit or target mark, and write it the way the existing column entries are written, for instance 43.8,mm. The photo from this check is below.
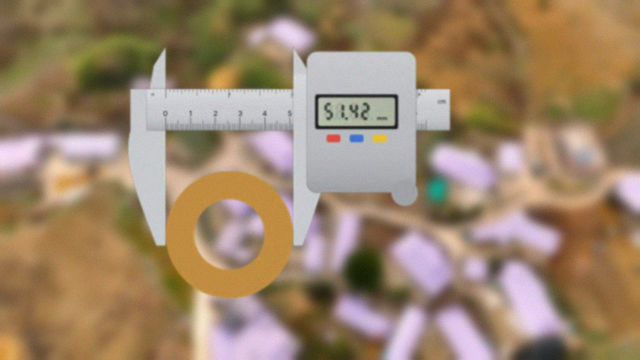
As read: 51.42,mm
